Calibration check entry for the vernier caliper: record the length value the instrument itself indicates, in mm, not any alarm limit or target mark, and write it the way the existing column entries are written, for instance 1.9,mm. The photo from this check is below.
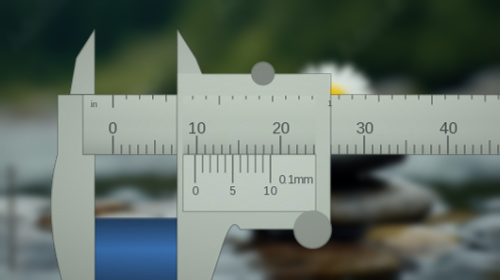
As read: 9.8,mm
